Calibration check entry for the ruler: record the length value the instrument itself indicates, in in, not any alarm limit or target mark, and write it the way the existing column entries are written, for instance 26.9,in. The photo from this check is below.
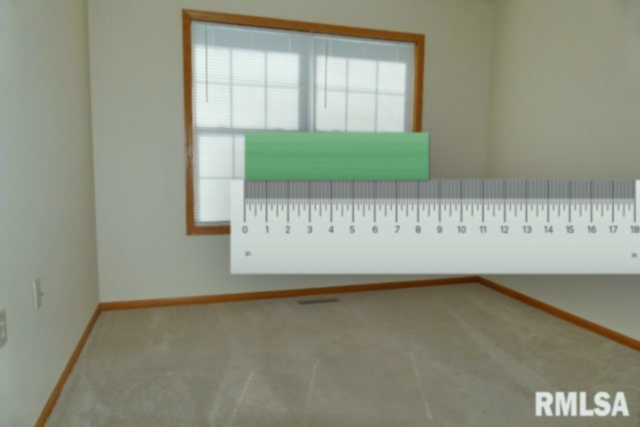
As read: 8.5,in
